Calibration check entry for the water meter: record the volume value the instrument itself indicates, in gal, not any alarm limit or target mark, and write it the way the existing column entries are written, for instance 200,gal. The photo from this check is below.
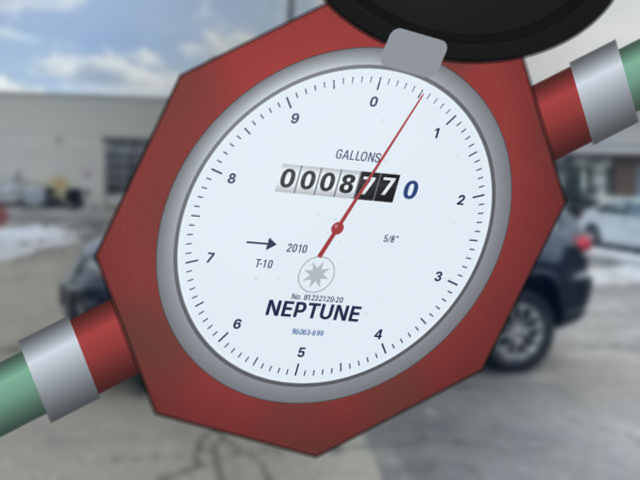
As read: 8770.5,gal
